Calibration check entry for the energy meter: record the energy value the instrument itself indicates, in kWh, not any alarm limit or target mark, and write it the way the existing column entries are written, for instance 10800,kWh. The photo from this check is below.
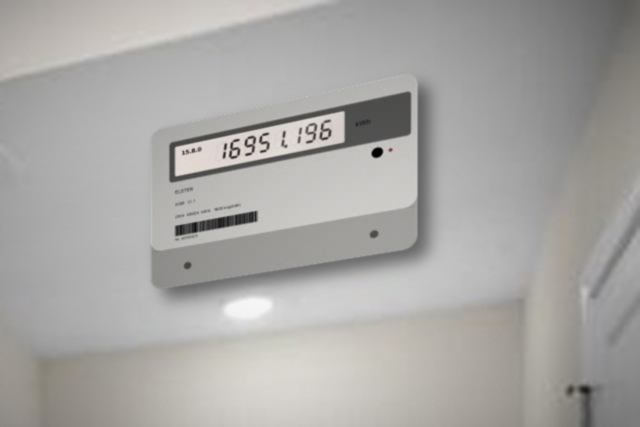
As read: 16951.196,kWh
